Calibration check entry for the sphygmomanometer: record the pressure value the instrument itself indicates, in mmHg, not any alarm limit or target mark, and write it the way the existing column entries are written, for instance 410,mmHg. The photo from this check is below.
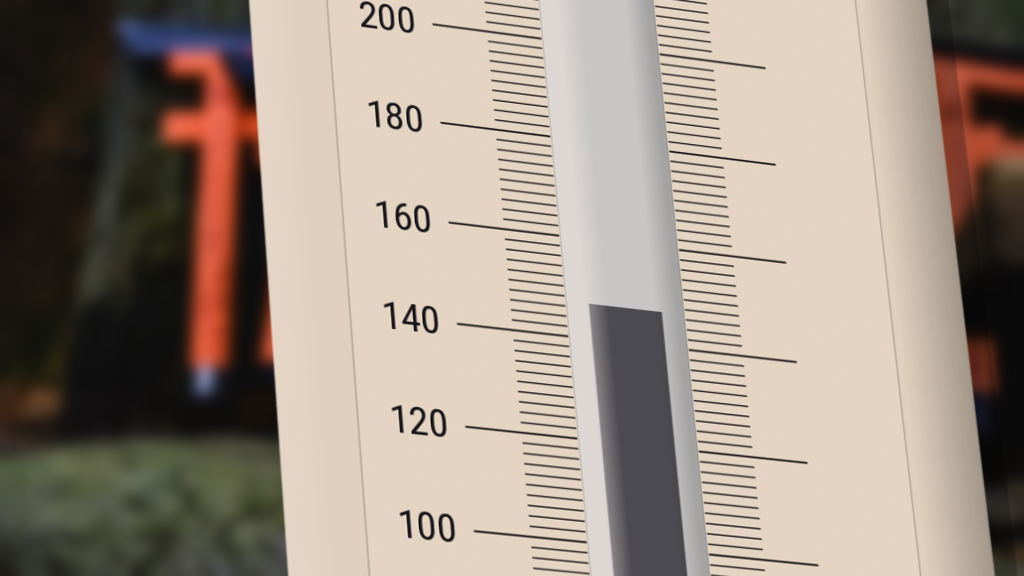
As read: 147,mmHg
